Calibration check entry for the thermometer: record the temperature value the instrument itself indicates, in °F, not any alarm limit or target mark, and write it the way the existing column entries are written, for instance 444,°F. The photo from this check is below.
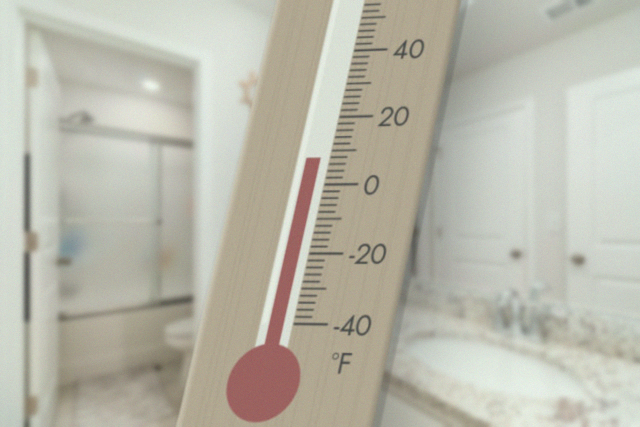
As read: 8,°F
